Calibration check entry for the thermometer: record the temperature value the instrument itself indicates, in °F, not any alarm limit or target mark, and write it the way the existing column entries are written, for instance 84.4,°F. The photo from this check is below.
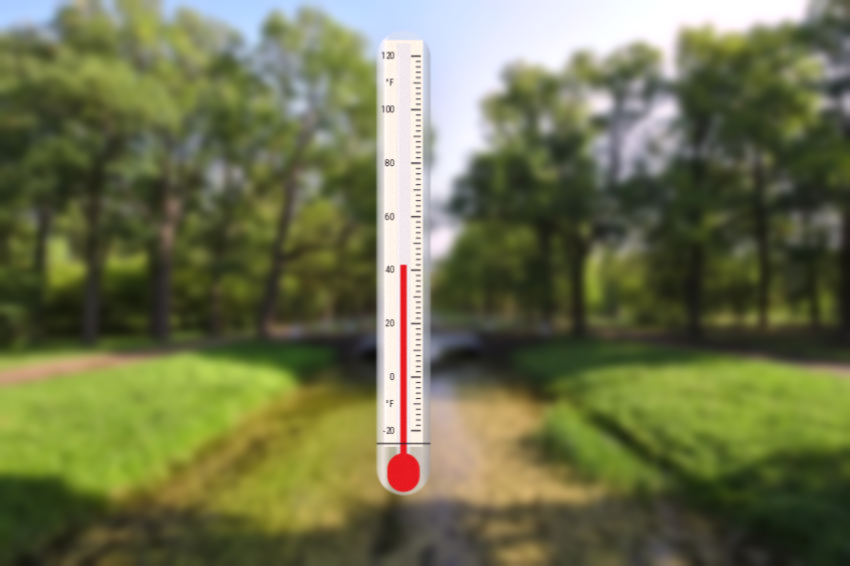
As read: 42,°F
